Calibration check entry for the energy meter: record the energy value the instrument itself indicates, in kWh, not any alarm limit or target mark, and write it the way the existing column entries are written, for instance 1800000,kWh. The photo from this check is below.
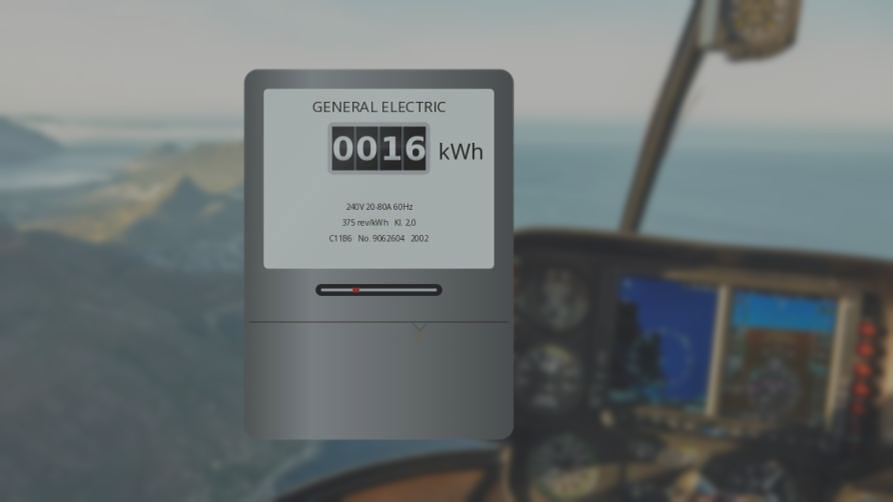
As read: 16,kWh
